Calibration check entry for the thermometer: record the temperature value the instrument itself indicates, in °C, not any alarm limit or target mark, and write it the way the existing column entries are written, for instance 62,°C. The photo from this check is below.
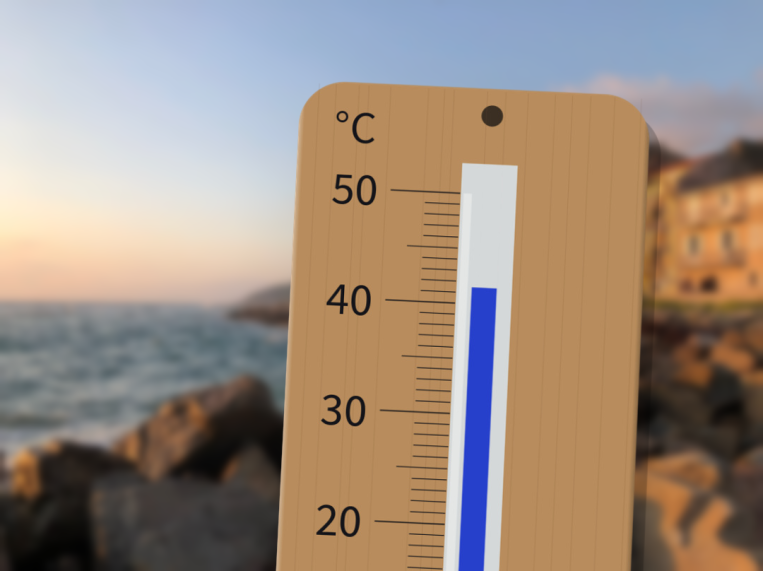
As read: 41.5,°C
